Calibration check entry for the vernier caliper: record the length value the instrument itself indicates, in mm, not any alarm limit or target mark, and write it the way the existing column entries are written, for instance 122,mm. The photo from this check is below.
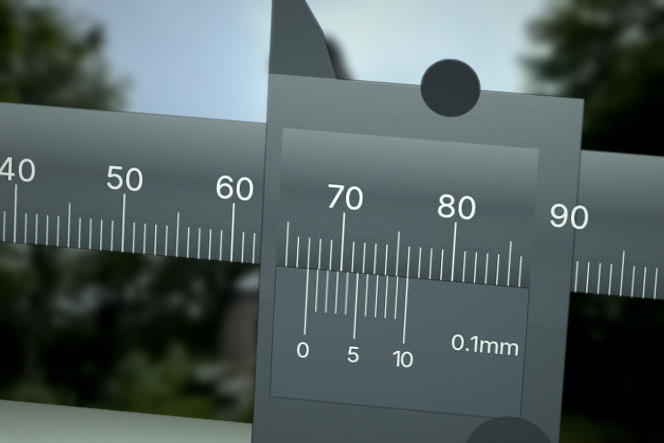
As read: 67.0,mm
